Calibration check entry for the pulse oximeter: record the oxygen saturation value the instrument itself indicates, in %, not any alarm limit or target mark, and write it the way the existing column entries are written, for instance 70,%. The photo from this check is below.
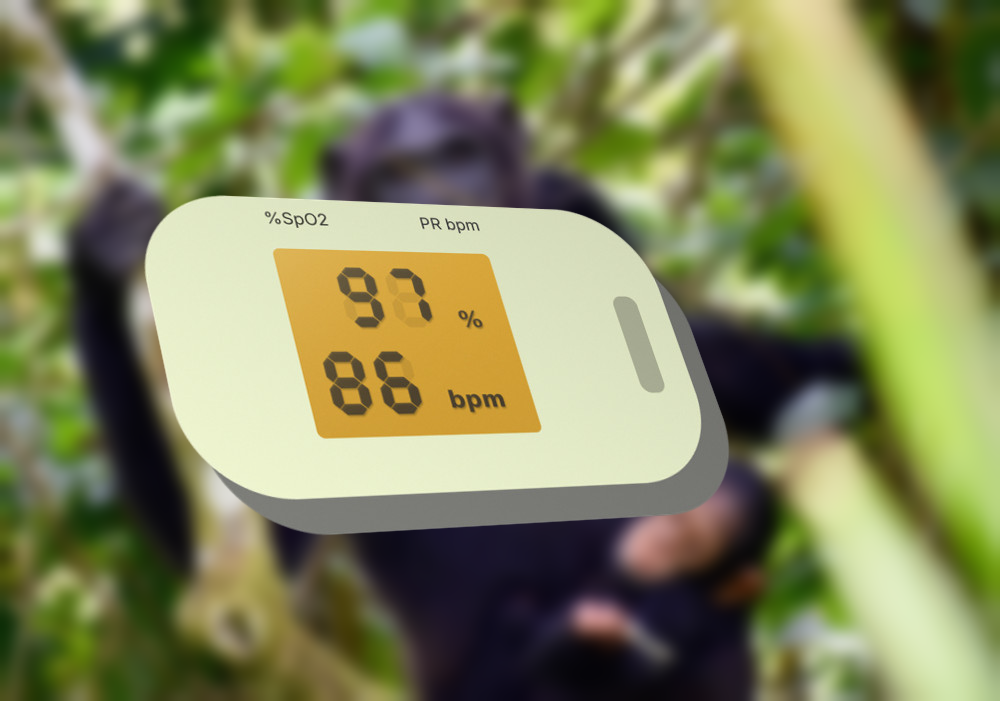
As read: 97,%
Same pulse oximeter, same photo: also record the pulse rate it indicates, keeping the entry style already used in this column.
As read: 86,bpm
